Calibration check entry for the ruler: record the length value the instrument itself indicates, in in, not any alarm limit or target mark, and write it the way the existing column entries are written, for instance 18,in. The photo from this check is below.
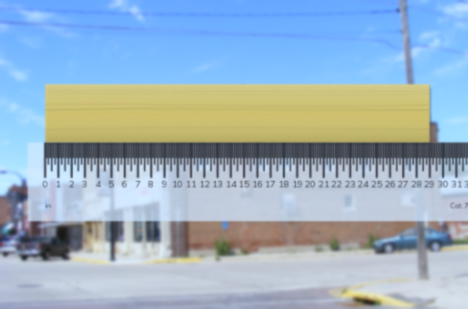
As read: 29,in
